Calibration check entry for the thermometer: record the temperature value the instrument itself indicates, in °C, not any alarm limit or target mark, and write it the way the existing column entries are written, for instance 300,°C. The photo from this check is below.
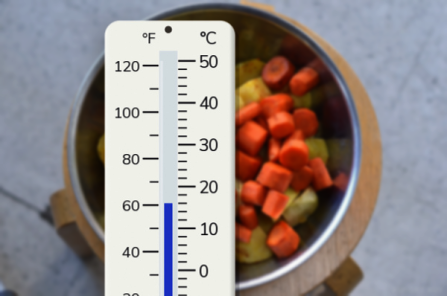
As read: 16,°C
